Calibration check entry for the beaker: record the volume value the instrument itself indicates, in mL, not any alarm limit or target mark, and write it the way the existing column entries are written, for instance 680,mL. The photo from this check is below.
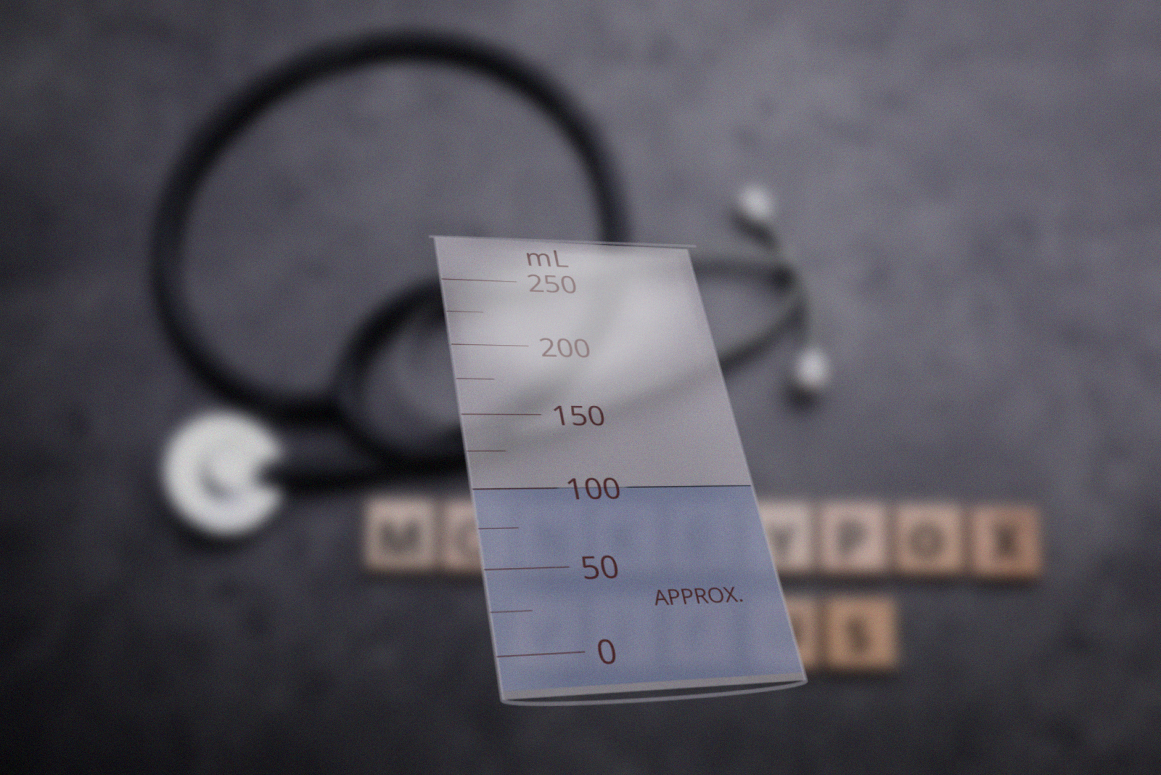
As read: 100,mL
